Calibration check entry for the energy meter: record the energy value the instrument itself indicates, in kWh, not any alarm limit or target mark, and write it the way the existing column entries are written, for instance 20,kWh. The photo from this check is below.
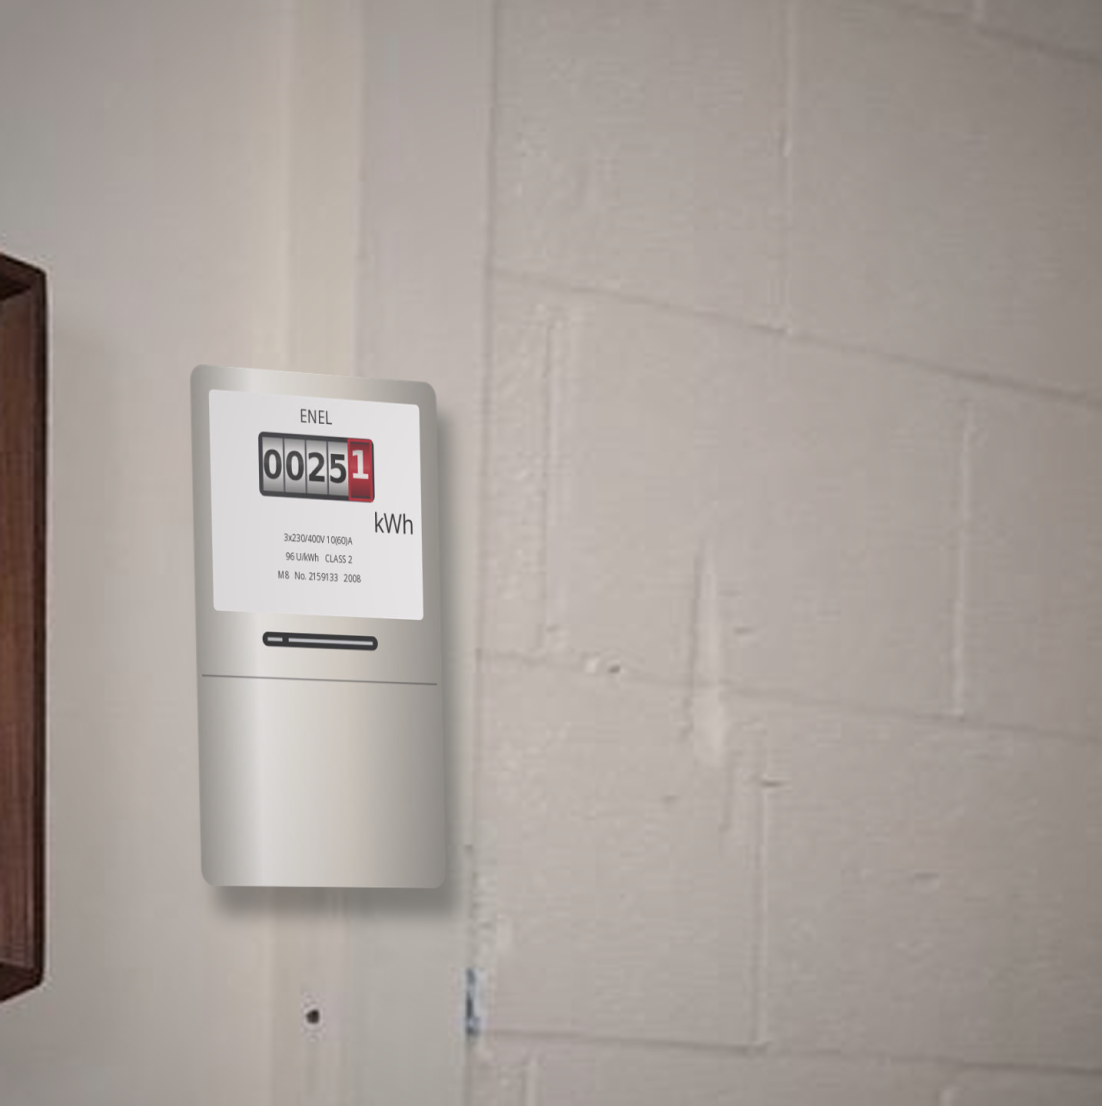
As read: 25.1,kWh
